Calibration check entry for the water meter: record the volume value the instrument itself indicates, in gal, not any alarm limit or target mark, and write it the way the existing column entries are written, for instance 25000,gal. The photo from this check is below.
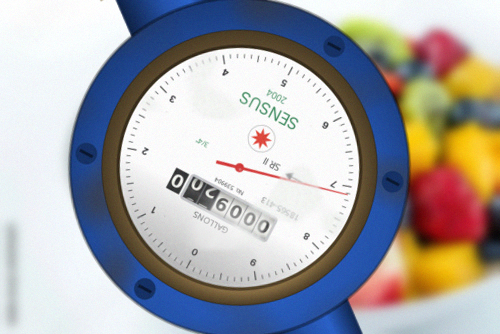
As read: 9197.1,gal
